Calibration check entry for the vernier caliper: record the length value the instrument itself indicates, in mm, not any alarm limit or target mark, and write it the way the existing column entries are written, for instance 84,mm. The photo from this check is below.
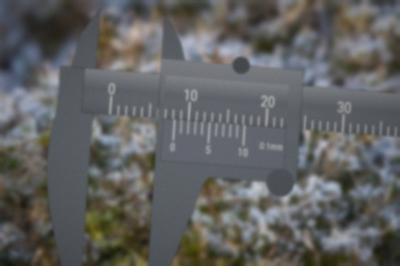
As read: 8.2,mm
